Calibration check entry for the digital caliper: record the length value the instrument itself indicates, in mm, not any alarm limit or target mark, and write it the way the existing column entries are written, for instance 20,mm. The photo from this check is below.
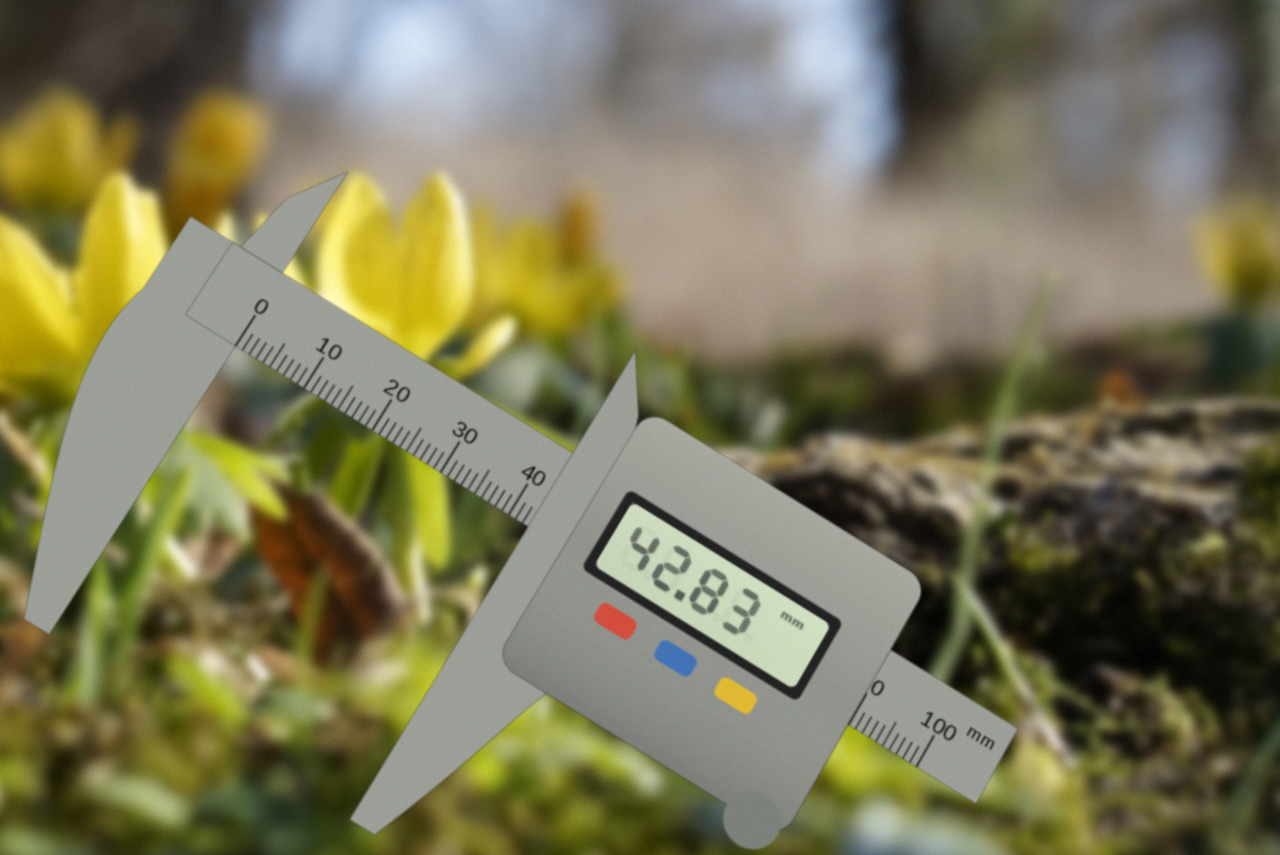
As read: 42.83,mm
